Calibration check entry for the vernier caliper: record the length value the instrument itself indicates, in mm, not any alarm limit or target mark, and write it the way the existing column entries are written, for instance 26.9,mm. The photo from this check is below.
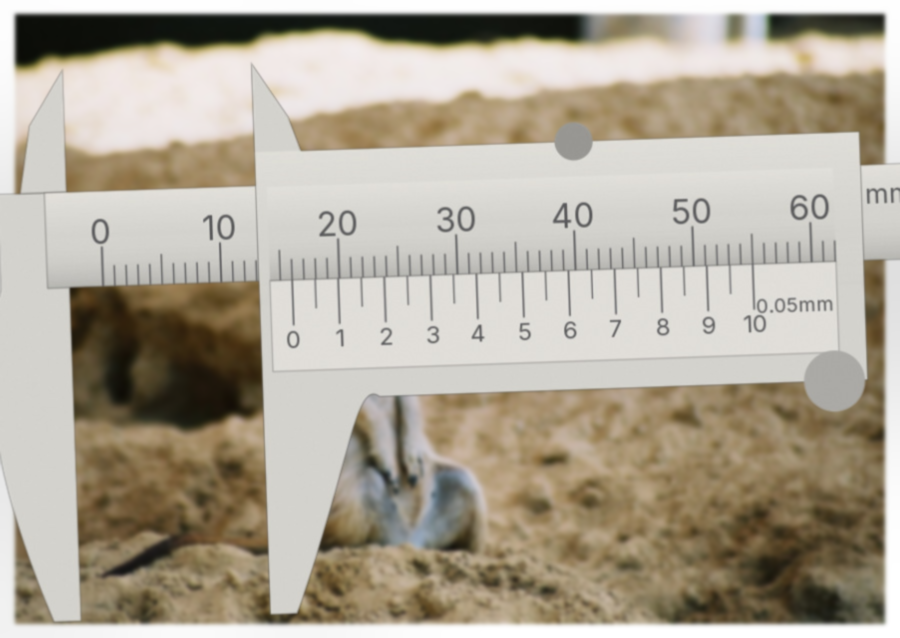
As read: 16.0,mm
